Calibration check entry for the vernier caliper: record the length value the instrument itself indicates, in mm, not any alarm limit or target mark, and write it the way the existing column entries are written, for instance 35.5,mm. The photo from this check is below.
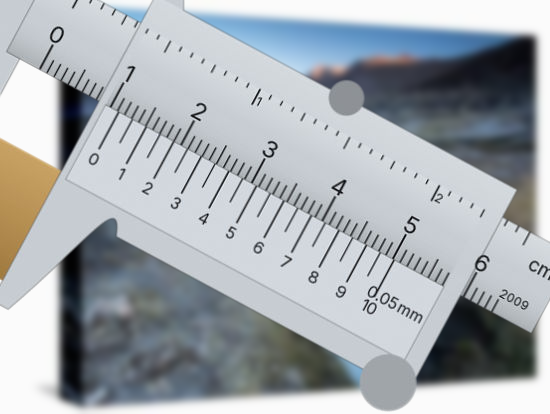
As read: 11.2,mm
